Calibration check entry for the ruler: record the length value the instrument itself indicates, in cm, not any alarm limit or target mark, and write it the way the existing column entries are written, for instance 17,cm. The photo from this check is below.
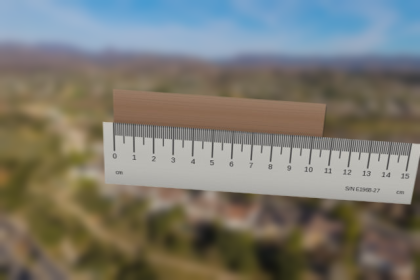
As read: 10.5,cm
